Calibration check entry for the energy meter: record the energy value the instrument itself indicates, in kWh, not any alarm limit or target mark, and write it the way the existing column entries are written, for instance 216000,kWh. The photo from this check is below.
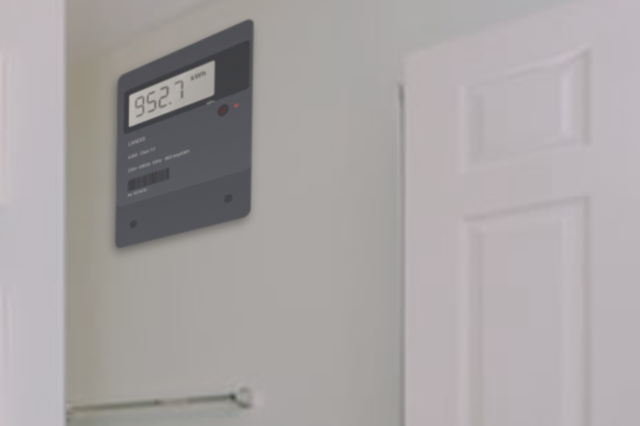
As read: 952.7,kWh
